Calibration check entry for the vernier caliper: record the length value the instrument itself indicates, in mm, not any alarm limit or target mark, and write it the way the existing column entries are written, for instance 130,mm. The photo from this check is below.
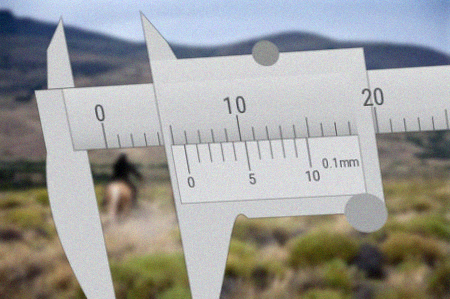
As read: 5.8,mm
